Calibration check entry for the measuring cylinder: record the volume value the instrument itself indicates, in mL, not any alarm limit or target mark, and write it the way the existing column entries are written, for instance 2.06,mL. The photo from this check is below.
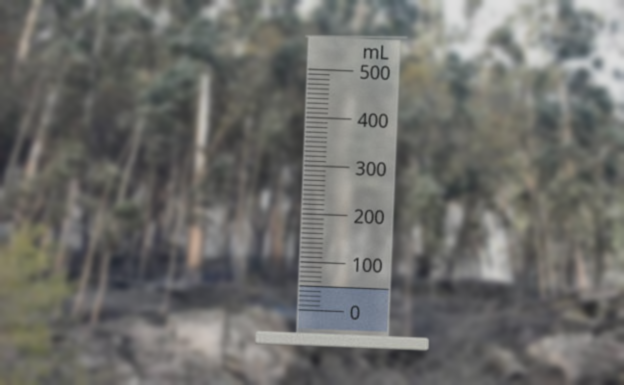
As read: 50,mL
